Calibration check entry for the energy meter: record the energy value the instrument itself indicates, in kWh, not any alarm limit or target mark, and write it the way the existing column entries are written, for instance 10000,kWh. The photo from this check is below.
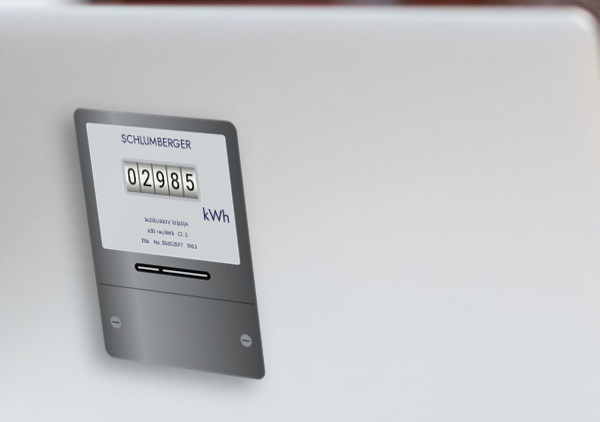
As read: 2985,kWh
